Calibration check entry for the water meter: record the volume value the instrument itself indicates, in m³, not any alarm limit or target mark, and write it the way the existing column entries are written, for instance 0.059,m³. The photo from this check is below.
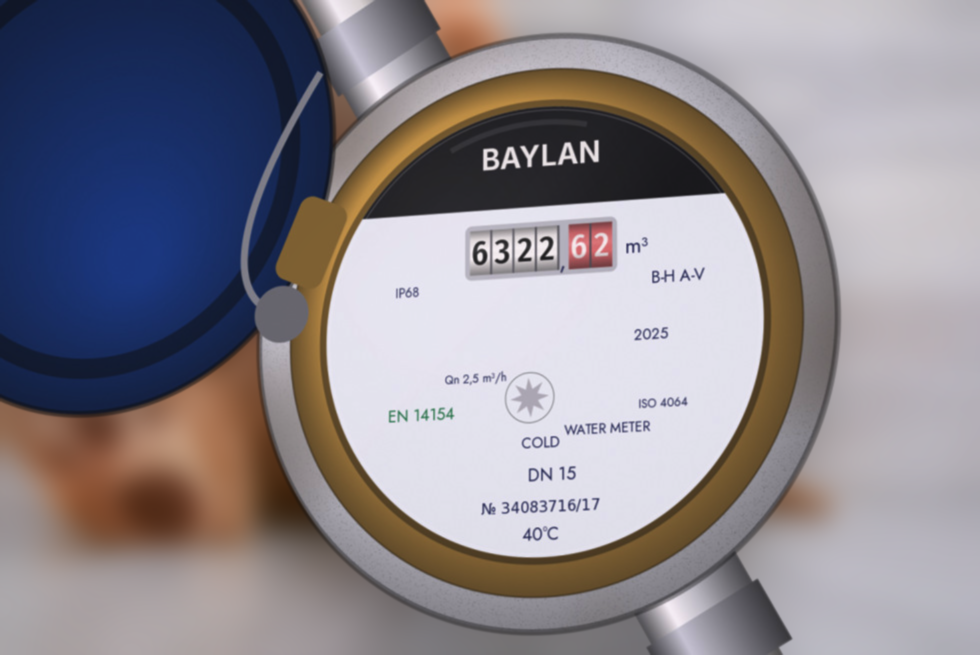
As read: 6322.62,m³
